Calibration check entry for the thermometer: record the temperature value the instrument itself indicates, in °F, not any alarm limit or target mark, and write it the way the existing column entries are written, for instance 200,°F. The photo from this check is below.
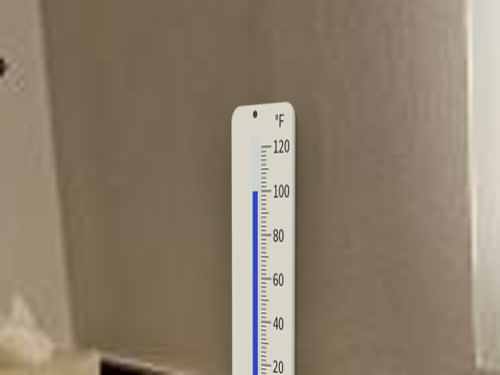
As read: 100,°F
